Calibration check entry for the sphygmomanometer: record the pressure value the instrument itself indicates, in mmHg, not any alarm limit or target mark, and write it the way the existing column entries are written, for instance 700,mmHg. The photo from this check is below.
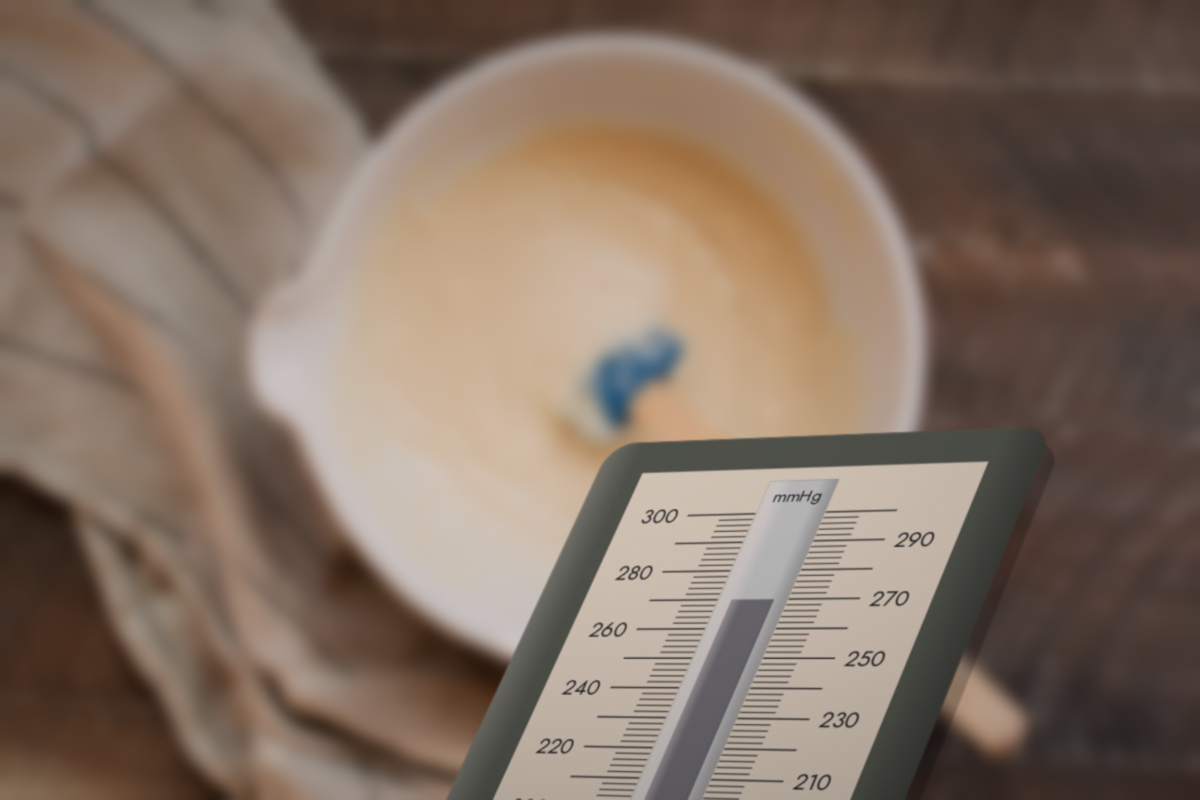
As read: 270,mmHg
